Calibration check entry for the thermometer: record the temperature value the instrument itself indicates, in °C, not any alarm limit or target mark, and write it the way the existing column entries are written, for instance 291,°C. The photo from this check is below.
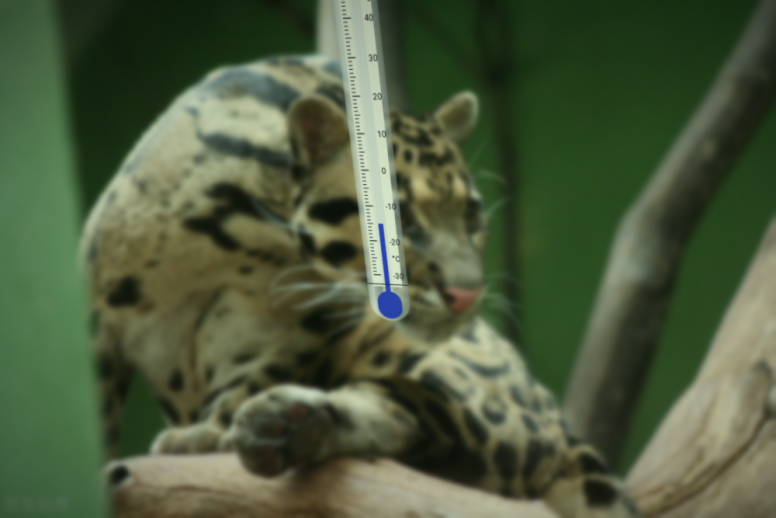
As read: -15,°C
